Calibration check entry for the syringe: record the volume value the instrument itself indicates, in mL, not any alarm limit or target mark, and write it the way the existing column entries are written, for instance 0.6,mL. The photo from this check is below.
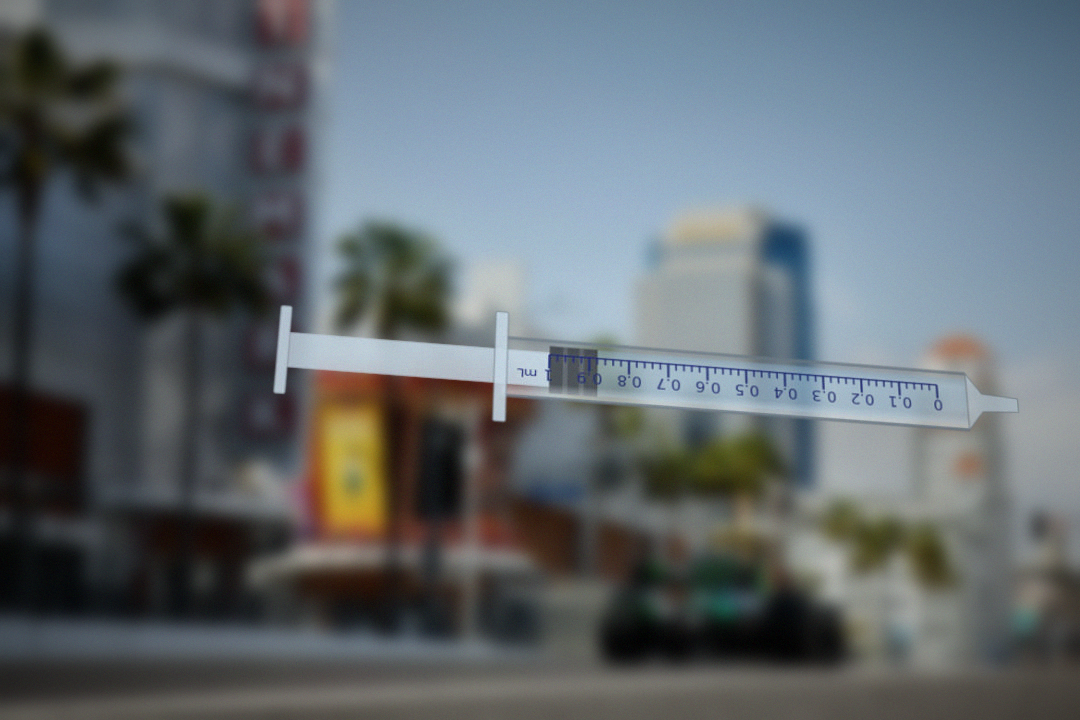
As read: 0.88,mL
